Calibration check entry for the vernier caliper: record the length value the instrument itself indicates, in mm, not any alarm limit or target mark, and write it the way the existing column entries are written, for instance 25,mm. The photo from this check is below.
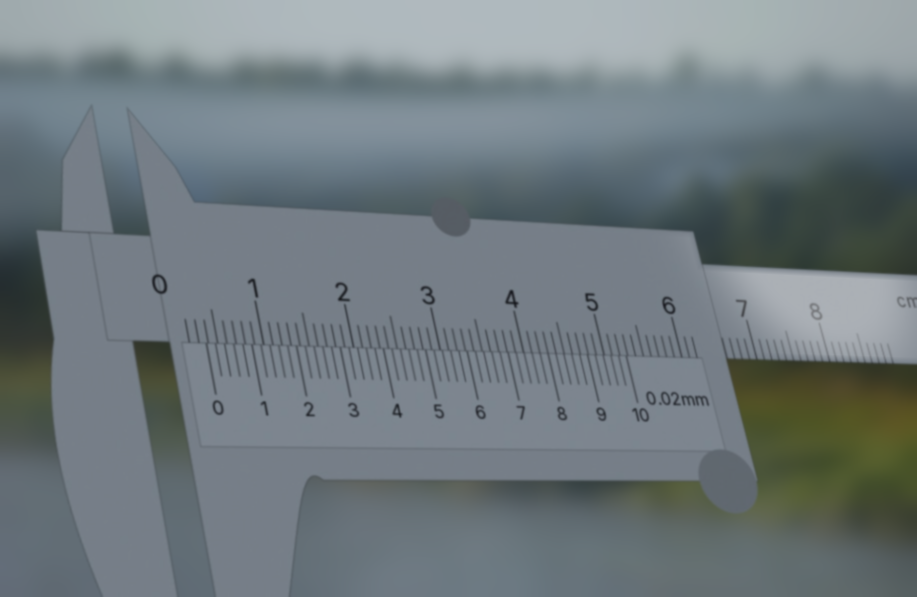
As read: 3.8,mm
